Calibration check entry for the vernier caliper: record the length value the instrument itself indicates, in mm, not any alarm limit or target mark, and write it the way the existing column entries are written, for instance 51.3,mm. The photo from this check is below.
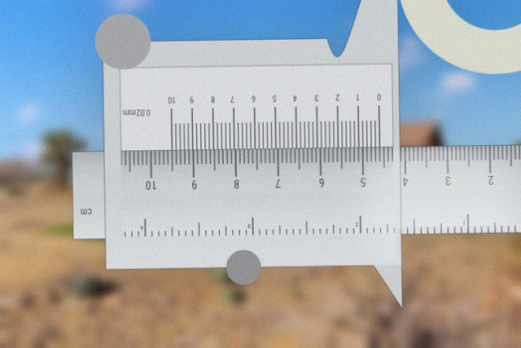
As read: 46.0,mm
